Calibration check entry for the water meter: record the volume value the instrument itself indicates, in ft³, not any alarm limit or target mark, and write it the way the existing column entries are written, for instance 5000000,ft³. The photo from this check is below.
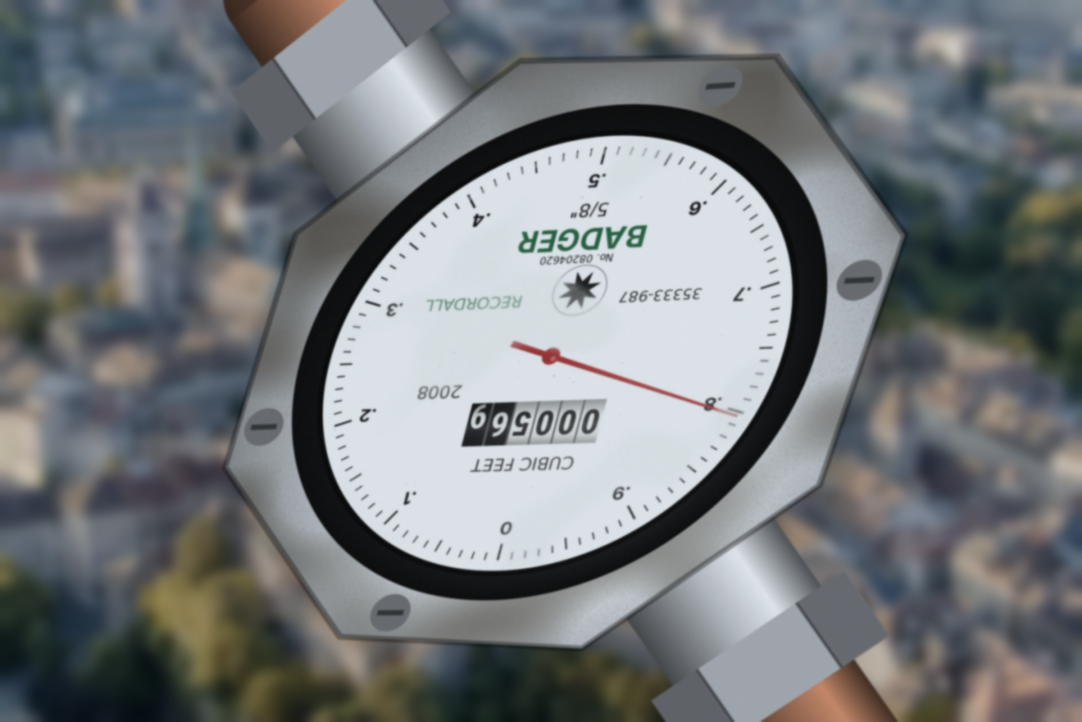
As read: 568.80,ft³
